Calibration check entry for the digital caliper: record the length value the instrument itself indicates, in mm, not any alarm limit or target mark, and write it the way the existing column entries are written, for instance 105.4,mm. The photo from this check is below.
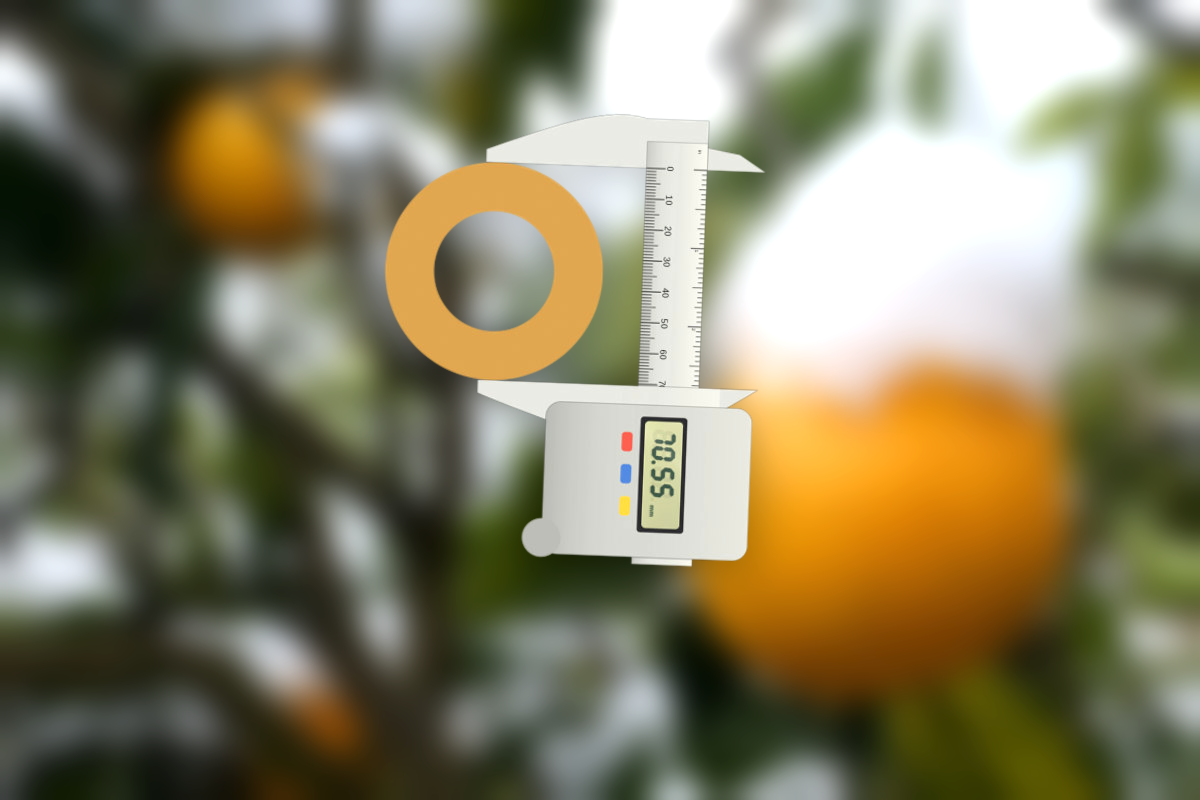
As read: 70.55,mm
